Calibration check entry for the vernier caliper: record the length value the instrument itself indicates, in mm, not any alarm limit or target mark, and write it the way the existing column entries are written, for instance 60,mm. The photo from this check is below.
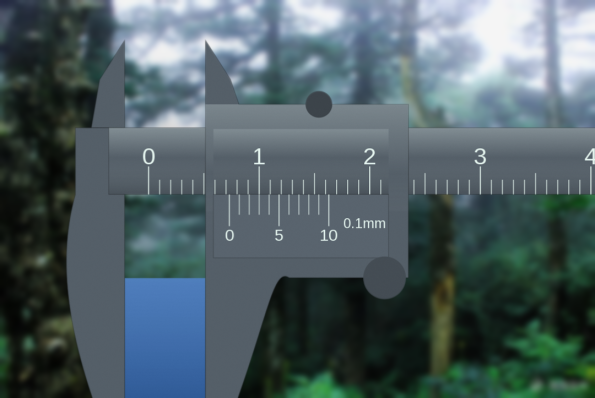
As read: 7.3,mm
